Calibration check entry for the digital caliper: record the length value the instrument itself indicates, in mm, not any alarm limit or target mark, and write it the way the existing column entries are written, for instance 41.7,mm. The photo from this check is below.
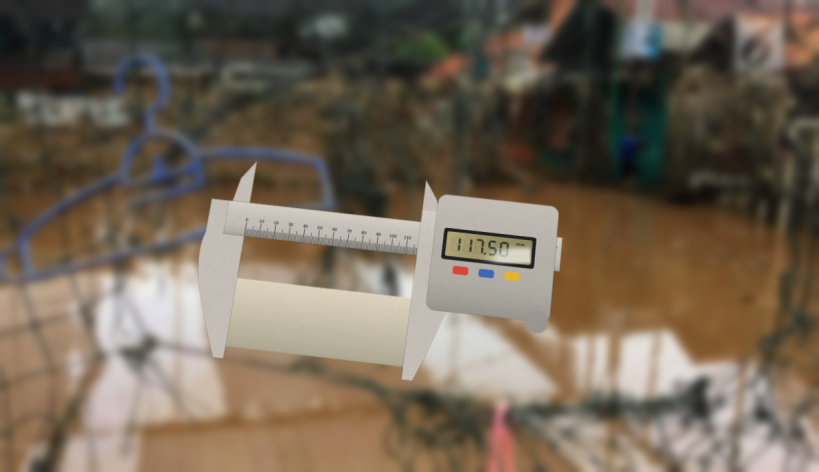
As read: 117.50,mm
